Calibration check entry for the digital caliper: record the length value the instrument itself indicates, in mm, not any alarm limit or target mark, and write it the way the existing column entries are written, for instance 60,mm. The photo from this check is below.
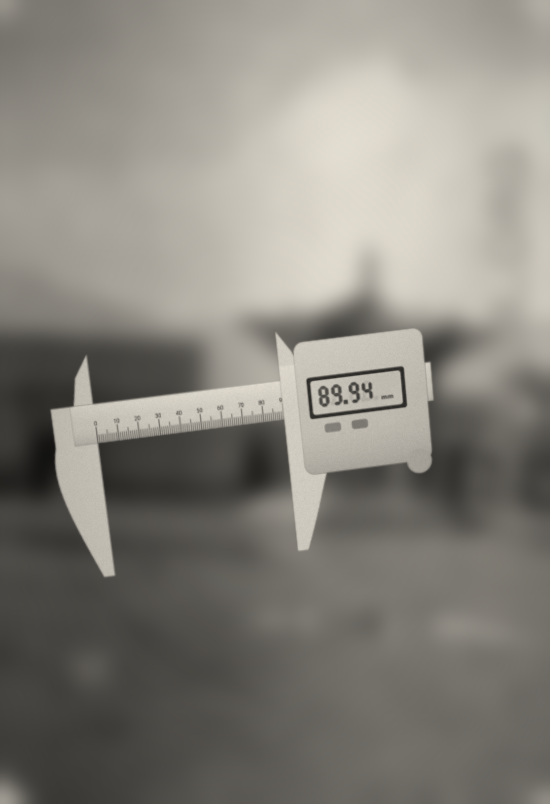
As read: 89.94,mm
